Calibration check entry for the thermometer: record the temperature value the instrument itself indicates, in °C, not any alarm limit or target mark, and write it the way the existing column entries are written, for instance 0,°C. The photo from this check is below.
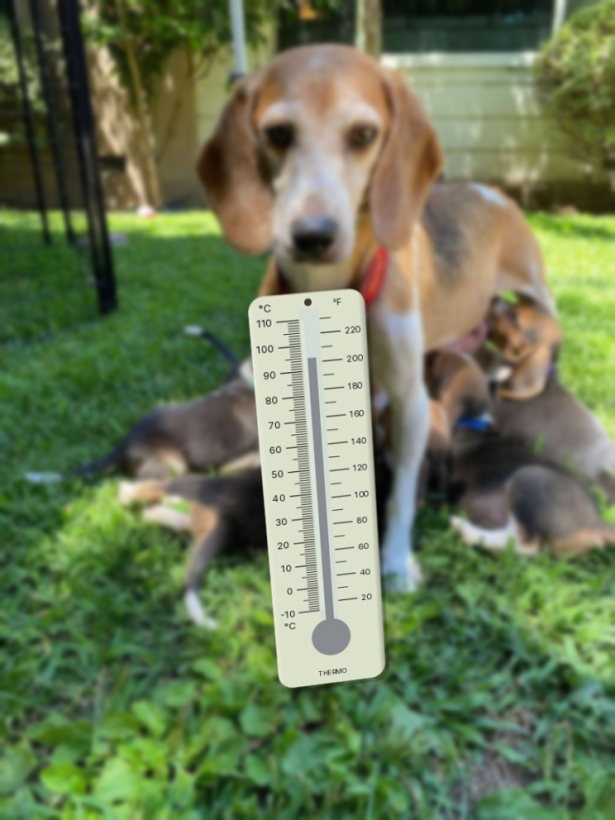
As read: 95,°C
